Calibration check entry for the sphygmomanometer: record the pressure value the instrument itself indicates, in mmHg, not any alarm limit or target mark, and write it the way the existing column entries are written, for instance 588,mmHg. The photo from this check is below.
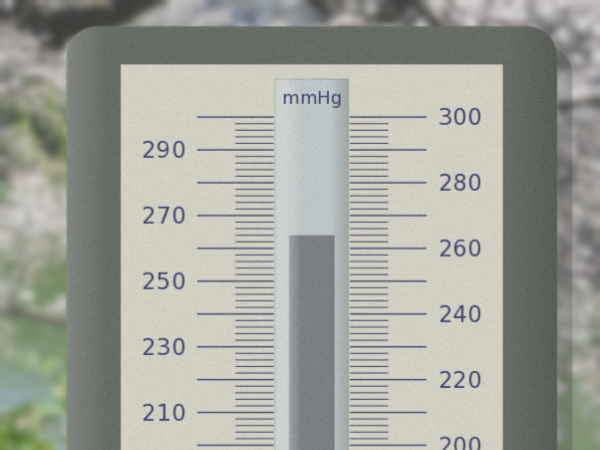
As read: 264,mmHg
